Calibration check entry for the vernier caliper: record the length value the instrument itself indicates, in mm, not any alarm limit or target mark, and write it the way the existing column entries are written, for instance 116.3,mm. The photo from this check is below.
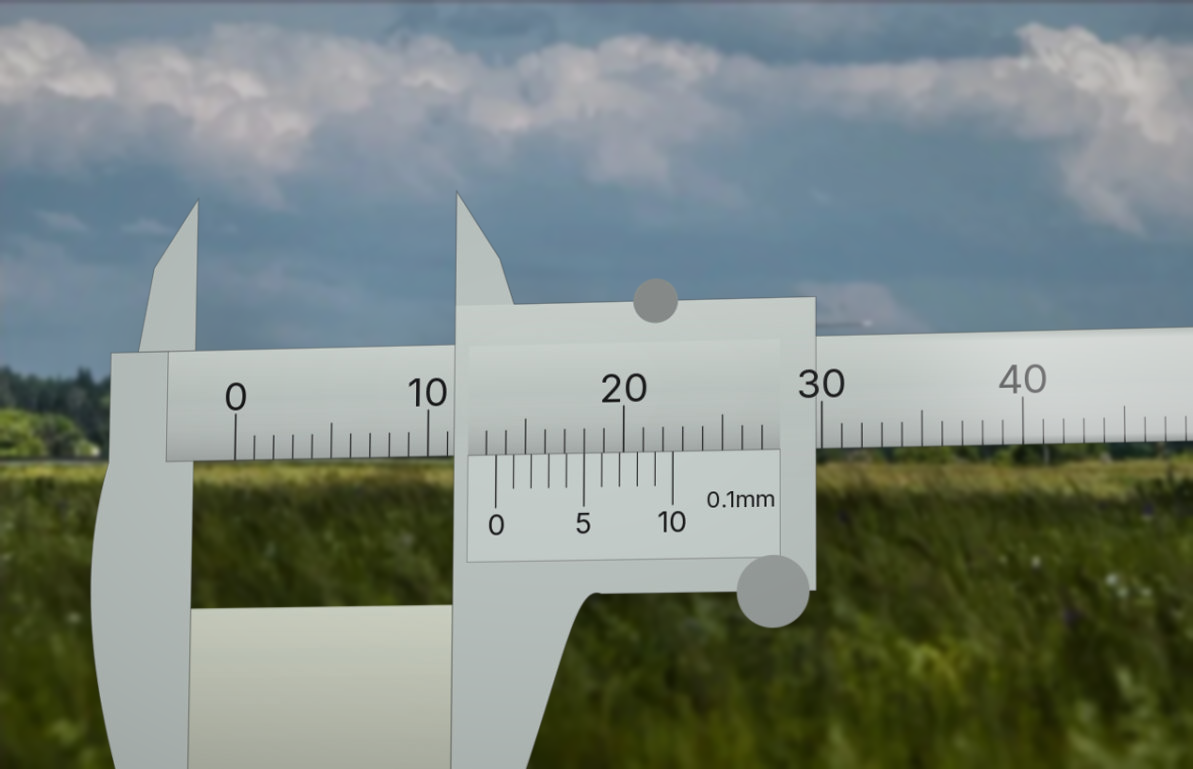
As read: 13.5,mm
